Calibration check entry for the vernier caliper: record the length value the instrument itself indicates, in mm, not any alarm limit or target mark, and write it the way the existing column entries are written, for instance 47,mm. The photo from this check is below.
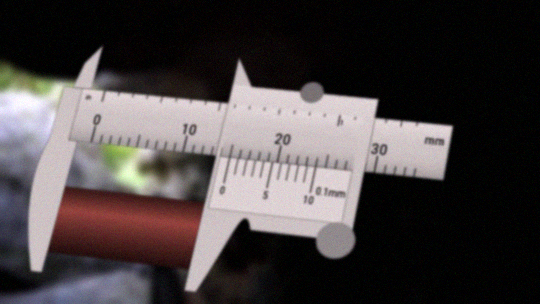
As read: 15.0,mm
